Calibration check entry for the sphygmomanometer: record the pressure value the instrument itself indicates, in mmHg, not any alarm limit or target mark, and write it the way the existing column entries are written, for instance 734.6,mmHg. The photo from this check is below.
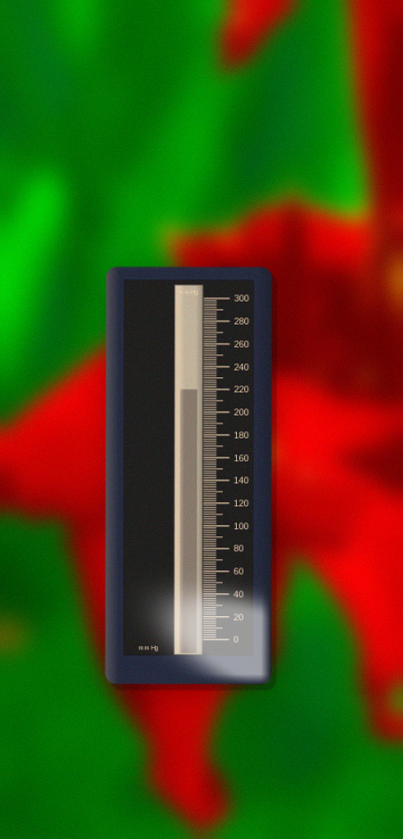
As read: 220,mmHg
